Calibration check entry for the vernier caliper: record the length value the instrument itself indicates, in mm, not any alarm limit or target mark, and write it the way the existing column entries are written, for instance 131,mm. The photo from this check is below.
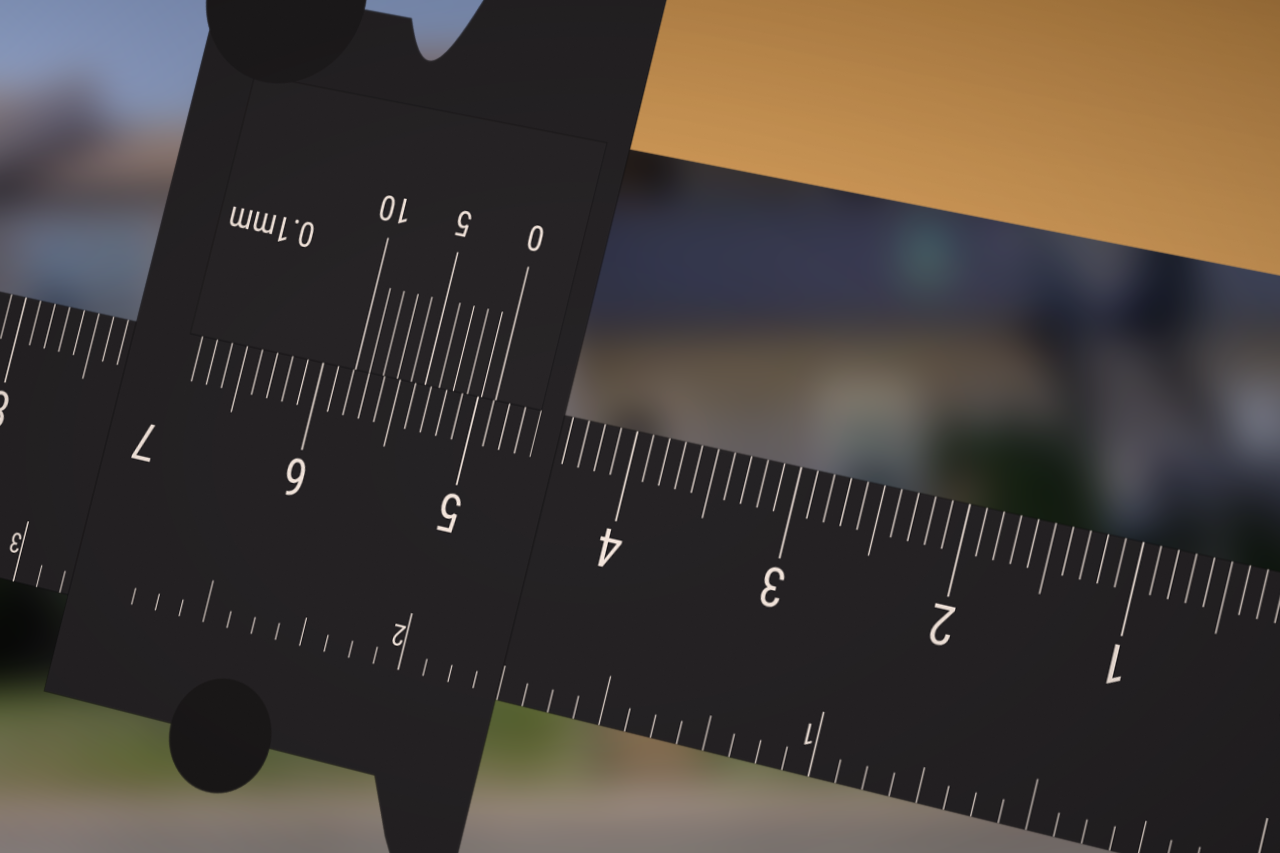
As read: 48.9,mm
